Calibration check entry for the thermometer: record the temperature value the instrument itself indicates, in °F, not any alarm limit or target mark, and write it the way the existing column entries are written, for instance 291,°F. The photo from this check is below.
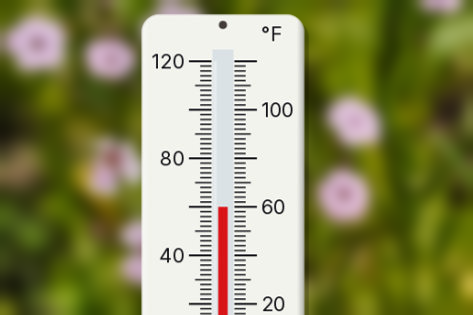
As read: 60,°F
